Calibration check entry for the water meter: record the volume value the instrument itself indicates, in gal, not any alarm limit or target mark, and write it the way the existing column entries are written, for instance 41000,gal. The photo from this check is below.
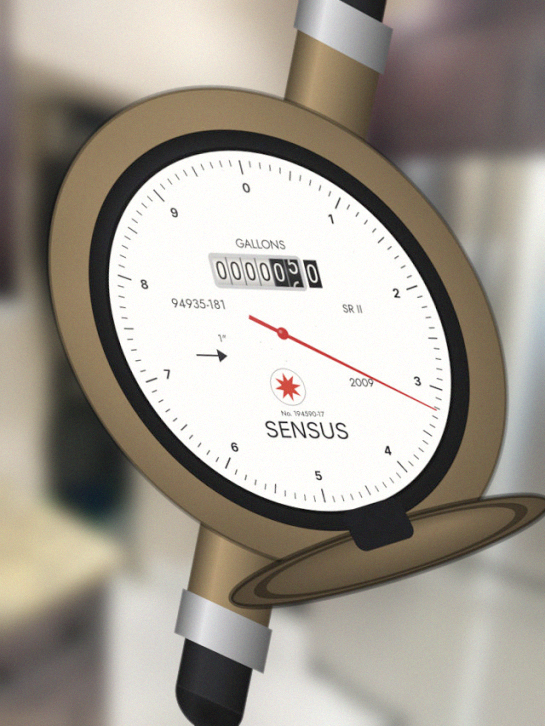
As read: 53.2,gal
